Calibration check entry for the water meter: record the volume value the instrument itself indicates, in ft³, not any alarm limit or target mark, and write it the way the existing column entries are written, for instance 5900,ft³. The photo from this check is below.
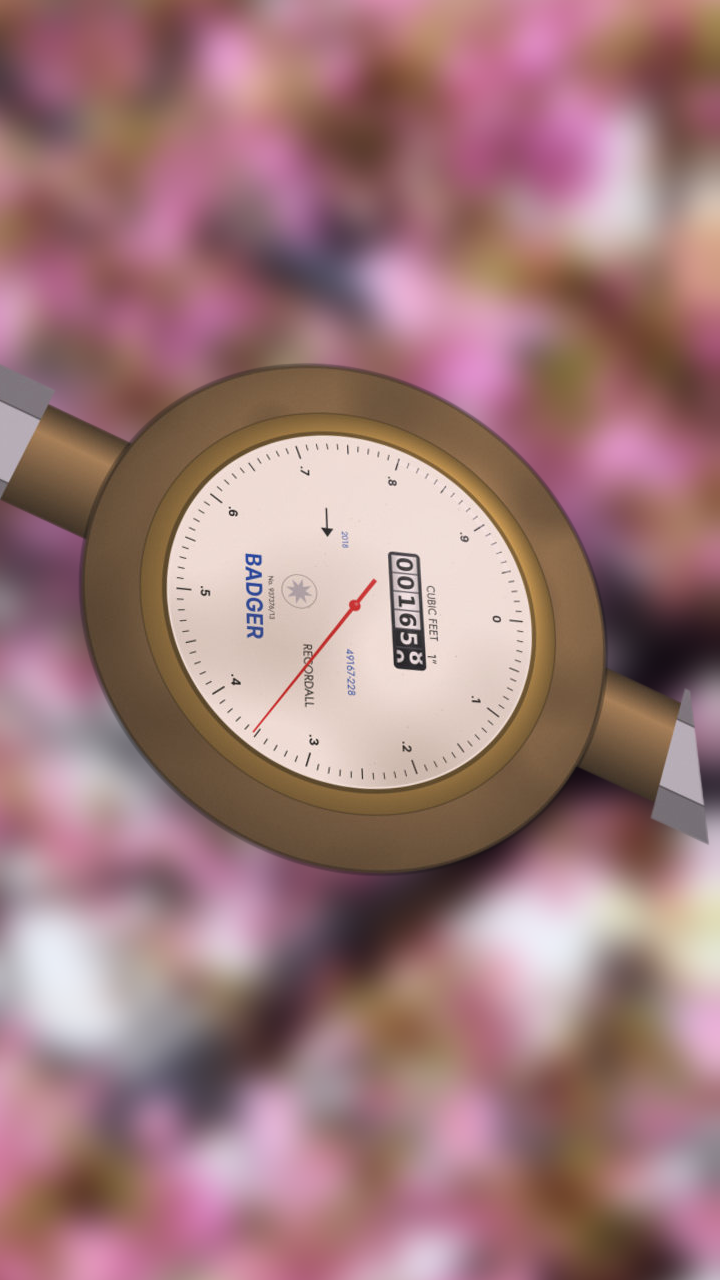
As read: 1658.35,ft³
